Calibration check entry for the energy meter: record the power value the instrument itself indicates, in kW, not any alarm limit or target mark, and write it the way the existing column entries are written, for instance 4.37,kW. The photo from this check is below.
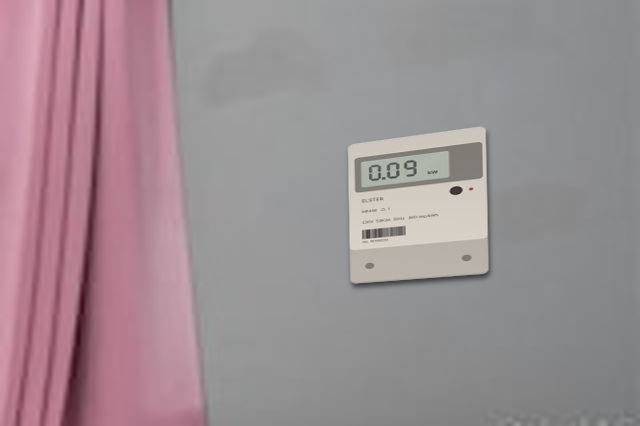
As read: 0.09,kW
